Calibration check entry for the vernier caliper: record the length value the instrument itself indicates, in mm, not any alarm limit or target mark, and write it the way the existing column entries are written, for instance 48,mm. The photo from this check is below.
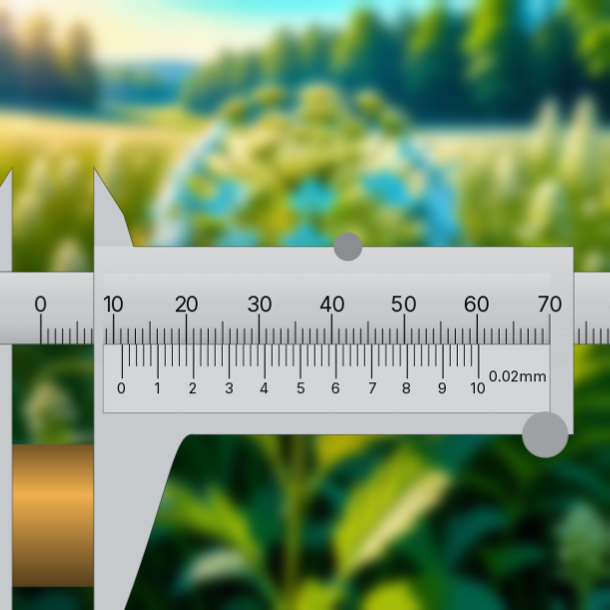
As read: 11.2,mm
